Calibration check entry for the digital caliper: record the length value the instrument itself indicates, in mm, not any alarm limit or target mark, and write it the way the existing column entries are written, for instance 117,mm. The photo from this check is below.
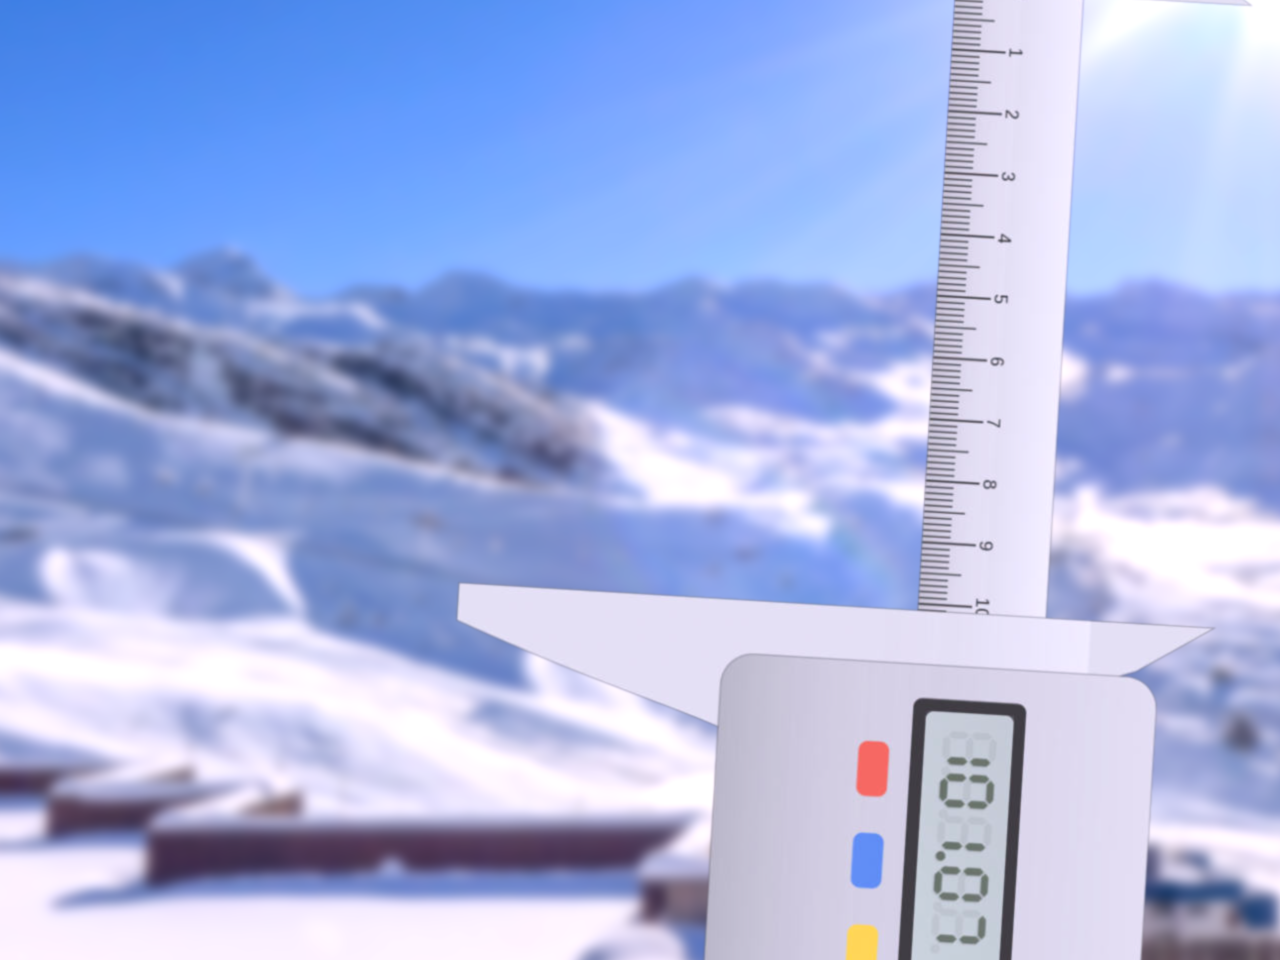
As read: 101.07,mm
